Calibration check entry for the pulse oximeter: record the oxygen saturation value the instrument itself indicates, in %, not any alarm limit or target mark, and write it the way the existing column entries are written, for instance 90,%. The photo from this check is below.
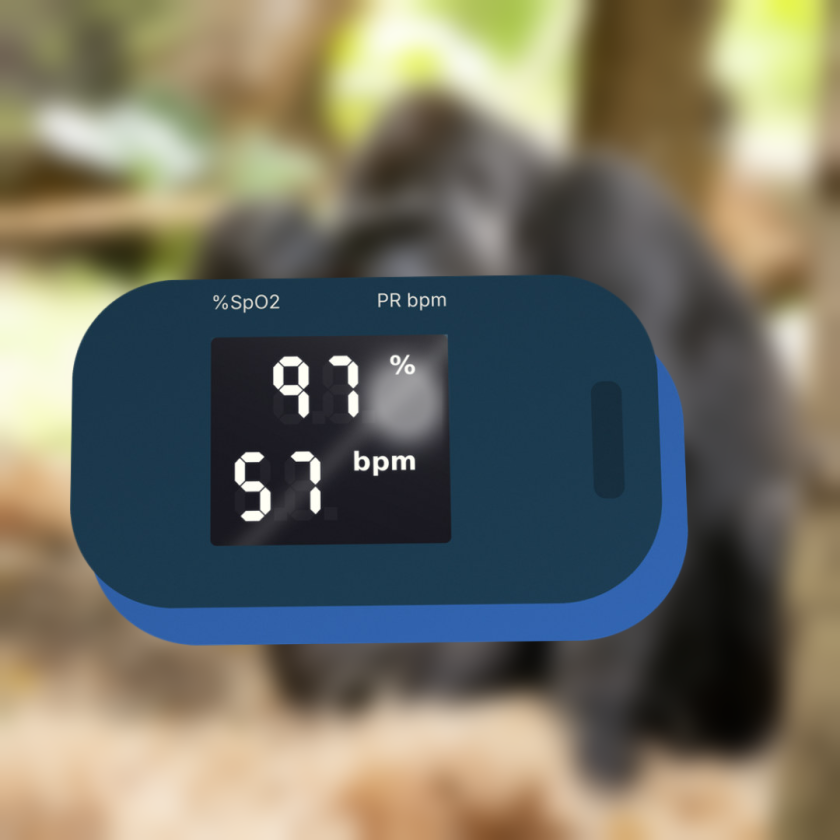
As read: 97,%
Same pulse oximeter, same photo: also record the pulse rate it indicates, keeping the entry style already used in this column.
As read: 57,bpm
